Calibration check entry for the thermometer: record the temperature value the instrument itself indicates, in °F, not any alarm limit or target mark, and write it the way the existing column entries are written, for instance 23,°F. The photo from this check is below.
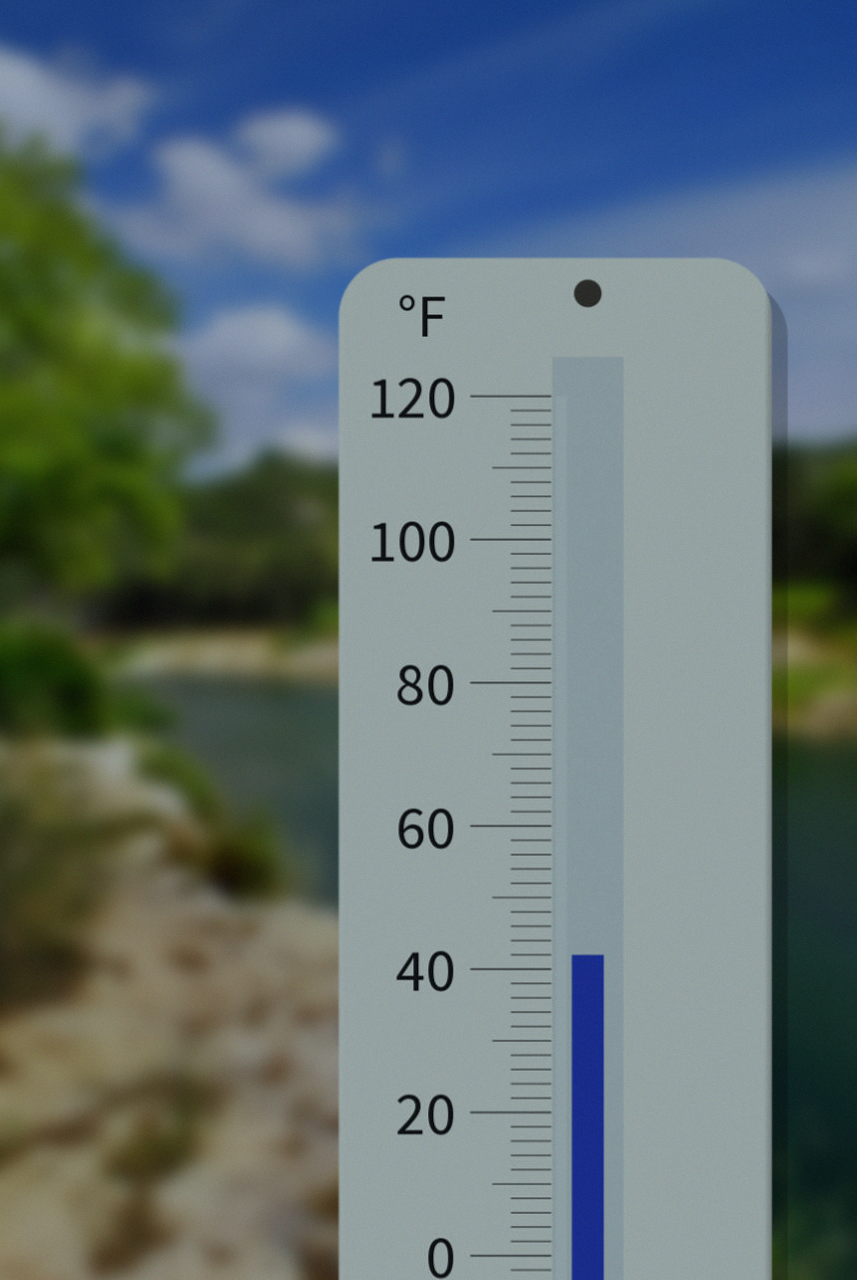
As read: 42,°F
